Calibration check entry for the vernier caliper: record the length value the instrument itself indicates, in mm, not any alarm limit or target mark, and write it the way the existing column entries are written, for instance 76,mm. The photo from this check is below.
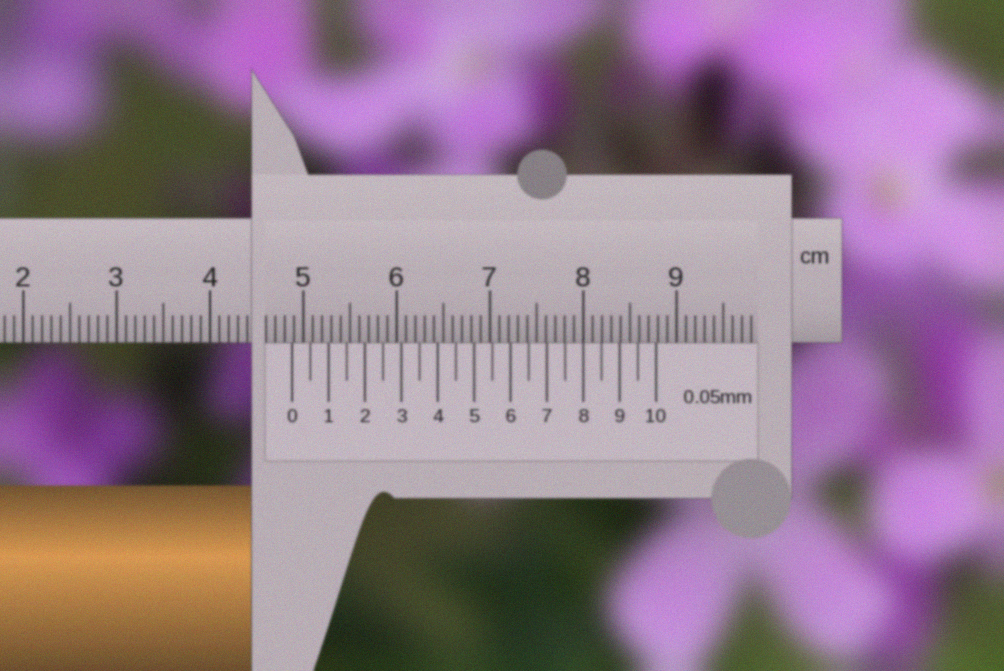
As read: 48.8,mm
